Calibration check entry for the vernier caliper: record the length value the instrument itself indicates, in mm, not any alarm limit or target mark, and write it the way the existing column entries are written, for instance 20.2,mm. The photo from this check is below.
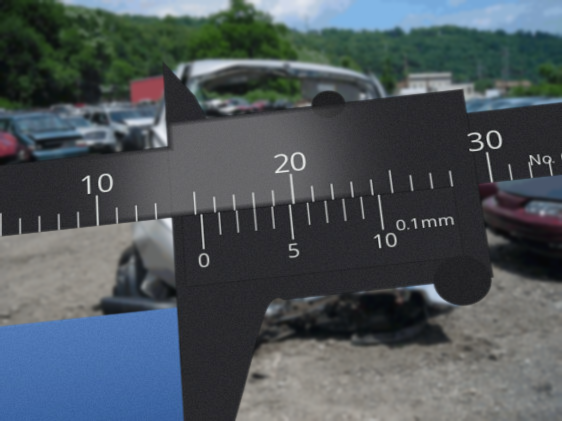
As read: 15.3,mm
